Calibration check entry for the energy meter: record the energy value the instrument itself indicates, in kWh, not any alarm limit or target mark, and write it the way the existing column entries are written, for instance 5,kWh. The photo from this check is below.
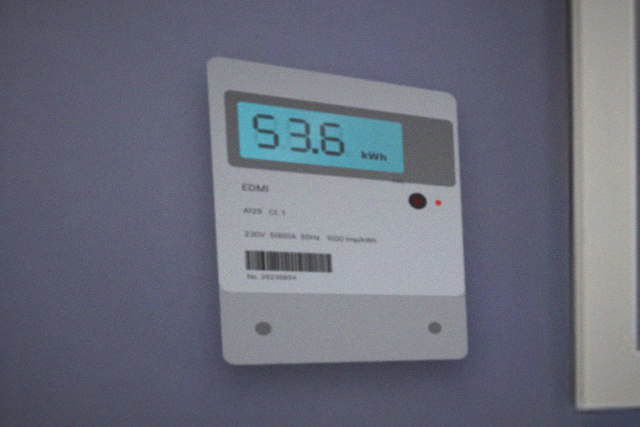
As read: 53.6,kWh
